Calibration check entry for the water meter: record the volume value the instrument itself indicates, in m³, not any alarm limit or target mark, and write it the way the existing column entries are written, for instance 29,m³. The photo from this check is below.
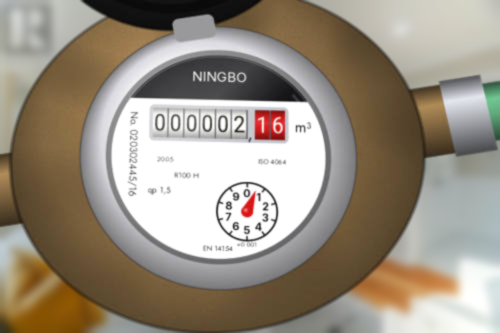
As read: 2.160,m³
